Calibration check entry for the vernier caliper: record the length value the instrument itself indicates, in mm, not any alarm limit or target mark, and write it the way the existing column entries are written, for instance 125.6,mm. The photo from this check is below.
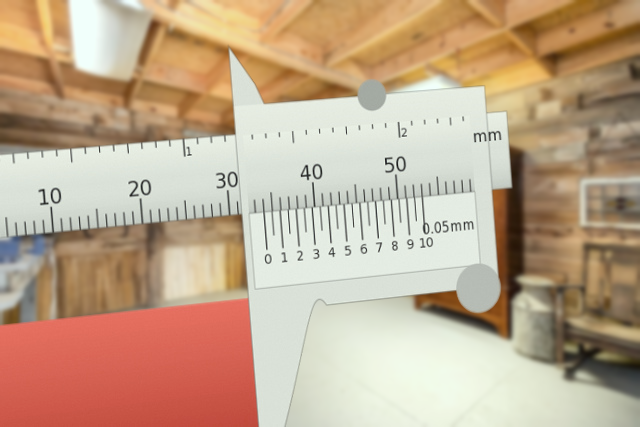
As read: 34.0,mm
